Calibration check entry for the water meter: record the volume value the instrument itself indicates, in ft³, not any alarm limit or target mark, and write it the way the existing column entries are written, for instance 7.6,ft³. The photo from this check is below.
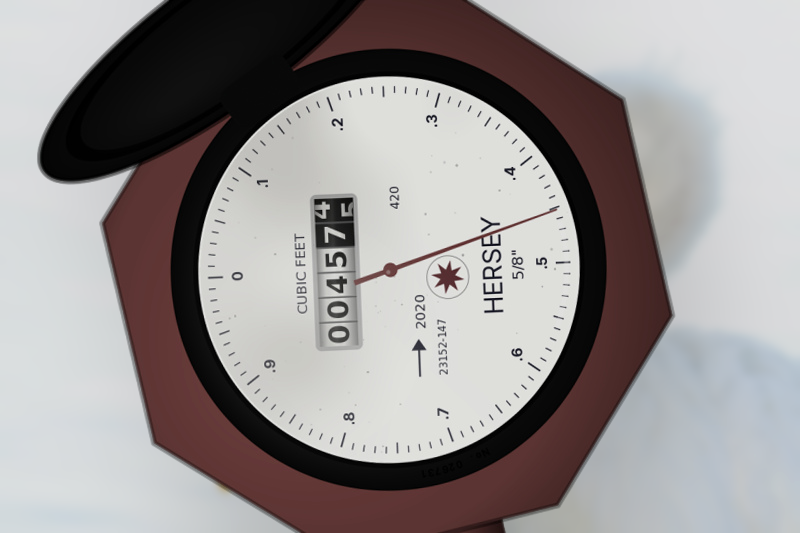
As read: 4574.45,ft³
